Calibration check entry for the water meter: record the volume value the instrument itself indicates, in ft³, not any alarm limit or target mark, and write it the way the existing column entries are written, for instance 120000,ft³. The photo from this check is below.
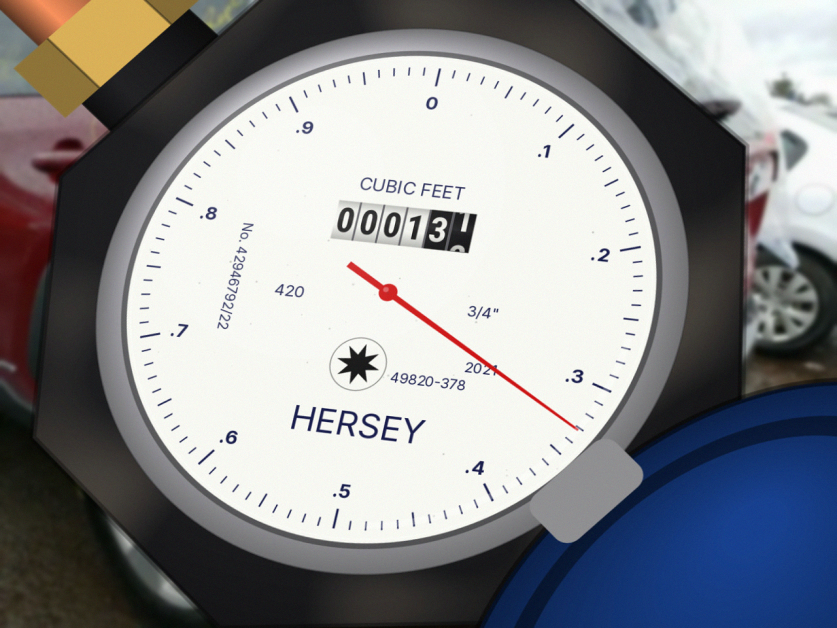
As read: 131.33,ft³
